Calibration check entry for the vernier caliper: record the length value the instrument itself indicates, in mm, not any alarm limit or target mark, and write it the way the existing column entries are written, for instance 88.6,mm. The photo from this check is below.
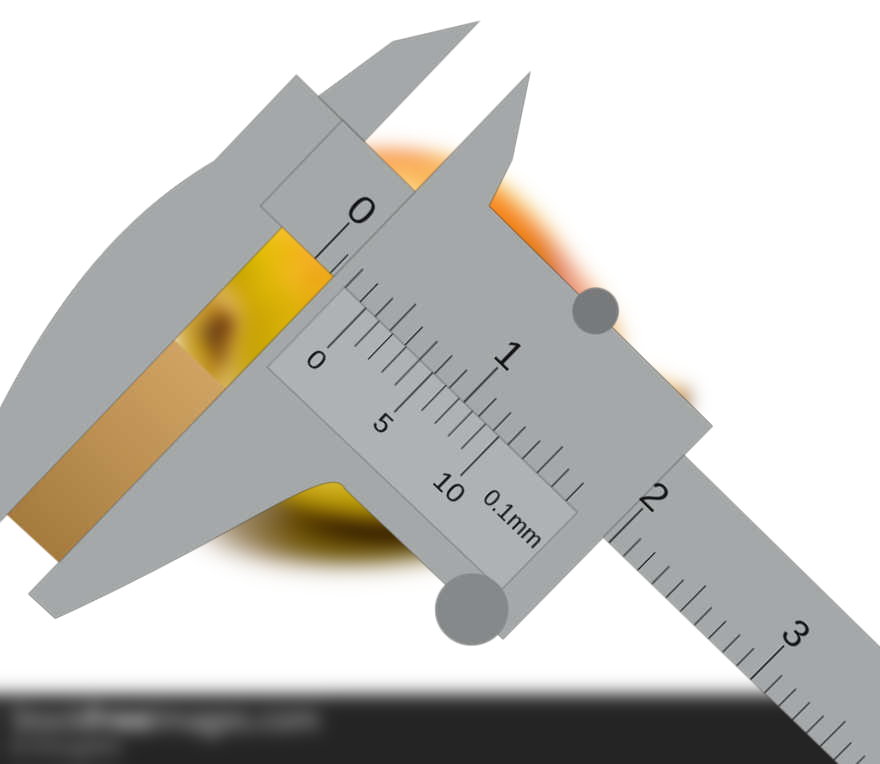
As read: 3.4,mm
